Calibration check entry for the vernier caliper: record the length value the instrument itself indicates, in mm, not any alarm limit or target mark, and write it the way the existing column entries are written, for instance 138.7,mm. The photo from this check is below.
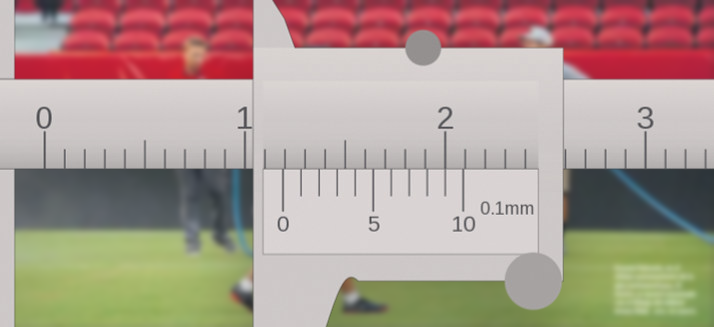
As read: 11.9,mm
